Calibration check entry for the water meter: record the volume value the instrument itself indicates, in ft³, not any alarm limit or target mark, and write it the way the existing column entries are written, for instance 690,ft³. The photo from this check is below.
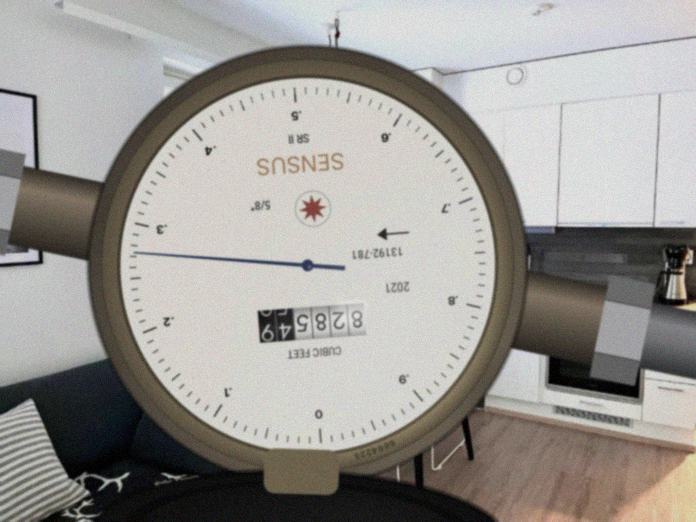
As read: 828549.27,ft³
